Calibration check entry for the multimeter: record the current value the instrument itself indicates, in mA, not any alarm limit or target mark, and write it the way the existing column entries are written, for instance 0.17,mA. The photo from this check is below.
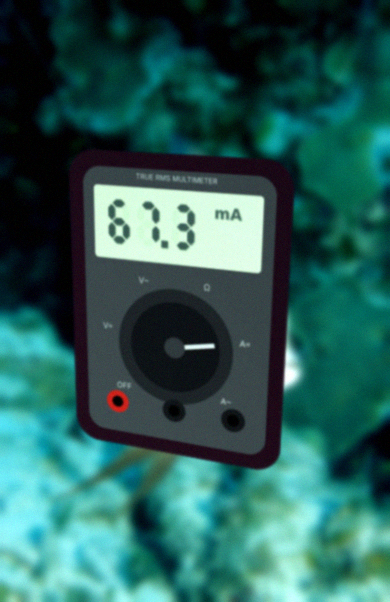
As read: 67.3,mA
